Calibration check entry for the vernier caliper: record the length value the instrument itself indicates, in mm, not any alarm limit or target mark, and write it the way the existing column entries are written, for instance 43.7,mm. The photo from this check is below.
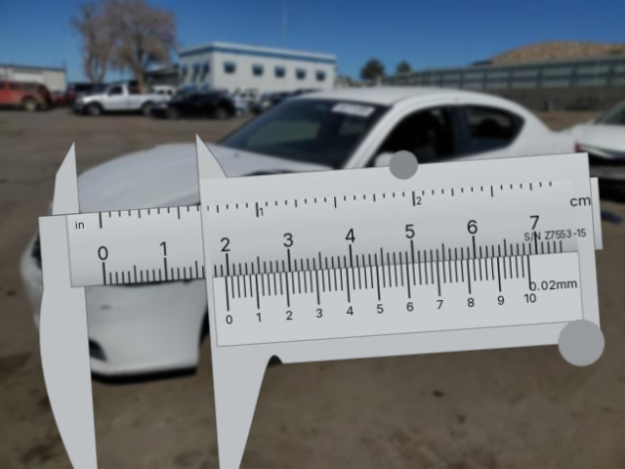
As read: 19.6,mm
